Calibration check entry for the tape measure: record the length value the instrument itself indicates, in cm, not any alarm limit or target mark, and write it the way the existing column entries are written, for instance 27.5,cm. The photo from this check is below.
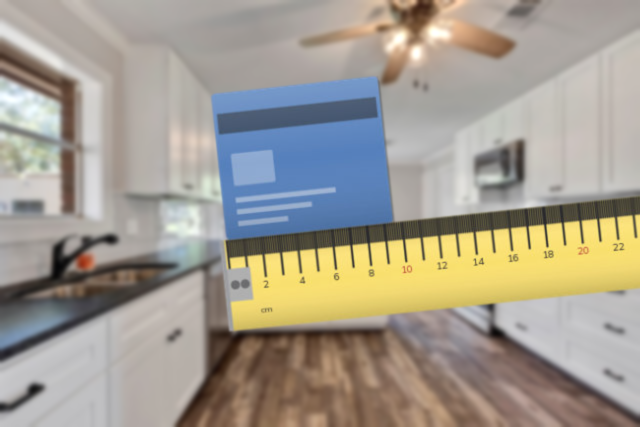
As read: 9.5,cm
